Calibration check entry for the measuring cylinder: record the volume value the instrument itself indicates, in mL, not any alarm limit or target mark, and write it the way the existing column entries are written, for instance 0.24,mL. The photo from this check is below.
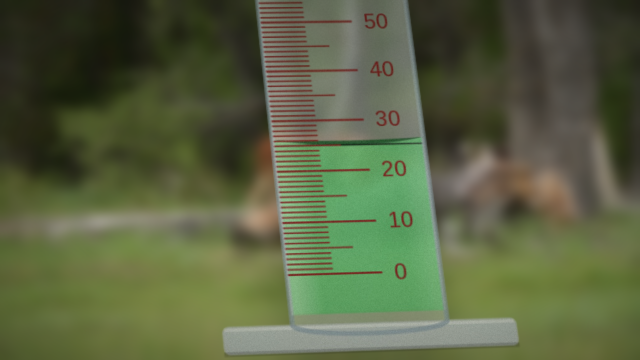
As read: 25,mL
